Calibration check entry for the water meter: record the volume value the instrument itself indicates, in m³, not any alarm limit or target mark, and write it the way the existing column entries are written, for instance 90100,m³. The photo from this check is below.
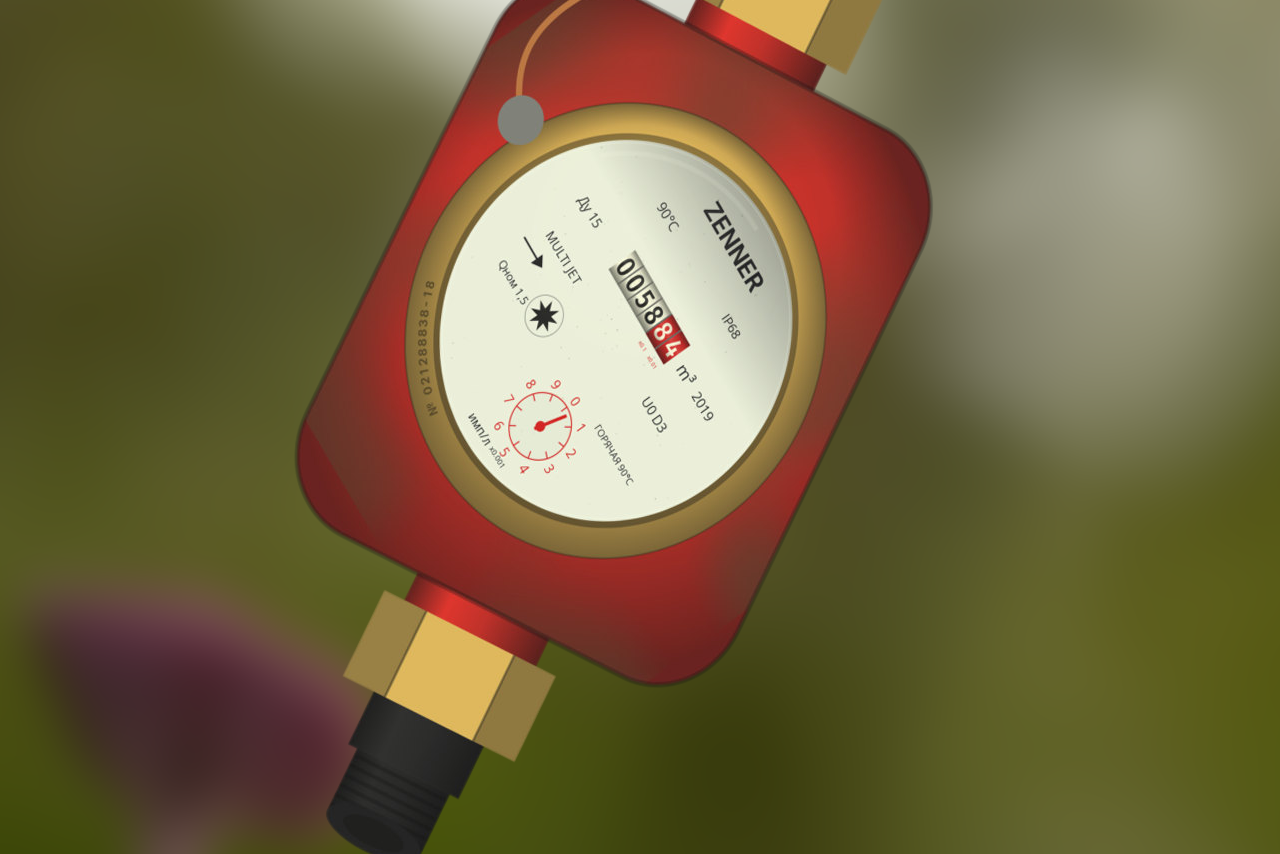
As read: 58.840,m³
